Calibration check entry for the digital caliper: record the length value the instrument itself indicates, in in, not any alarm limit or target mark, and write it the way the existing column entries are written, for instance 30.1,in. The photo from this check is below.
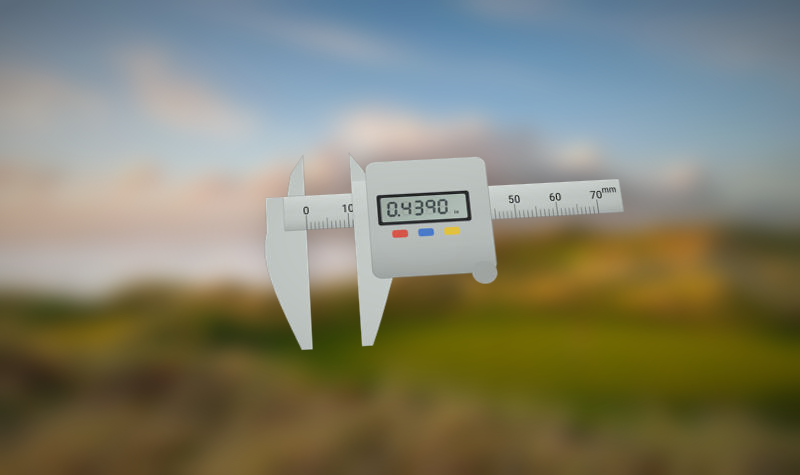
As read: 0.4390,in
